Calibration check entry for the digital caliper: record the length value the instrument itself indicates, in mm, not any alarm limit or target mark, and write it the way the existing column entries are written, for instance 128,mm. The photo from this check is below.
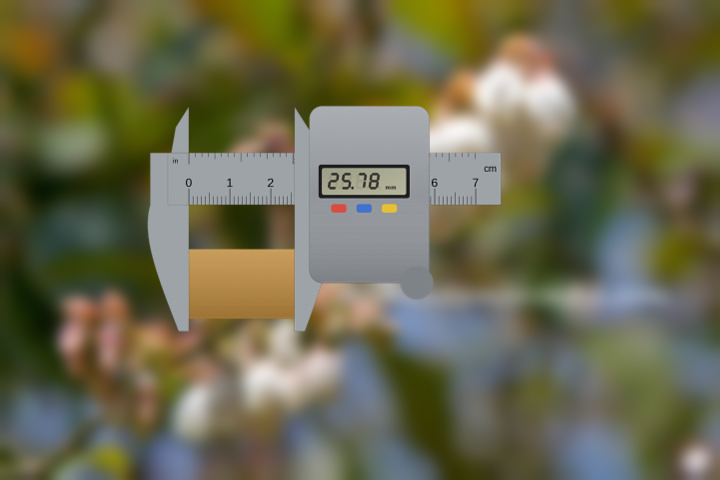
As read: 25.78,mm
